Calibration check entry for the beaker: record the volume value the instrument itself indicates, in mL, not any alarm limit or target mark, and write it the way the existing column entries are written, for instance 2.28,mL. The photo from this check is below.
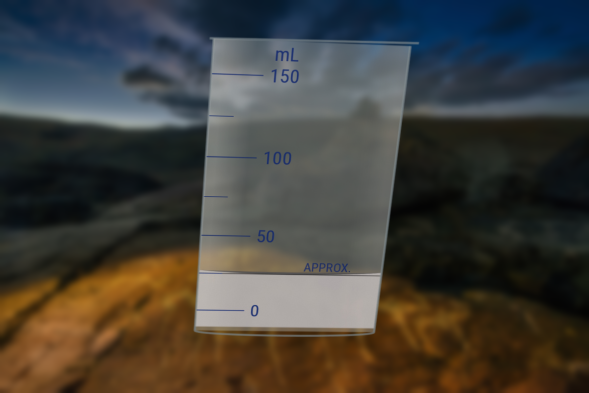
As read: 25,mL
